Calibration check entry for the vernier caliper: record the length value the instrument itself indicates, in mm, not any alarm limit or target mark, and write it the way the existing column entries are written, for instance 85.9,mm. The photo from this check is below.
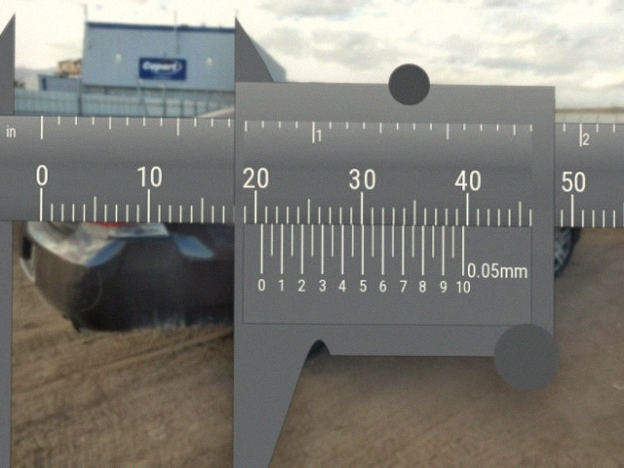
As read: 20.6,mm
